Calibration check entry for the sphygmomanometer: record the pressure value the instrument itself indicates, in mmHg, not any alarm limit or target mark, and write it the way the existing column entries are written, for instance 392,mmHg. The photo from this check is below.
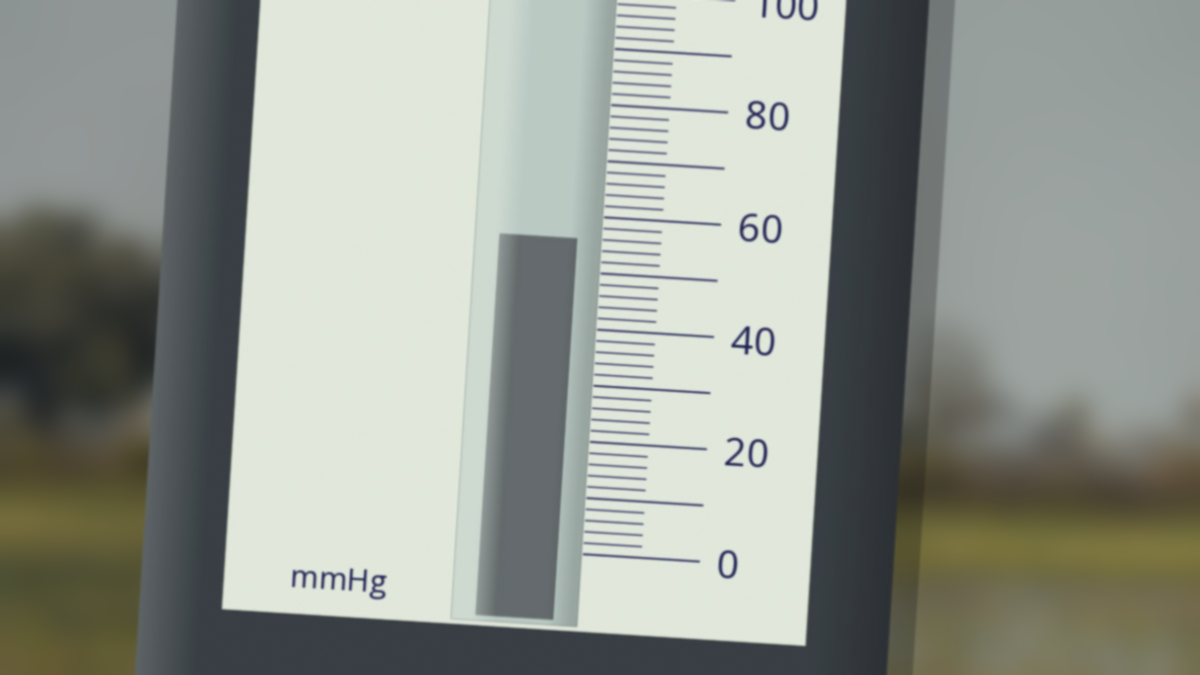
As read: 56,mmHg
